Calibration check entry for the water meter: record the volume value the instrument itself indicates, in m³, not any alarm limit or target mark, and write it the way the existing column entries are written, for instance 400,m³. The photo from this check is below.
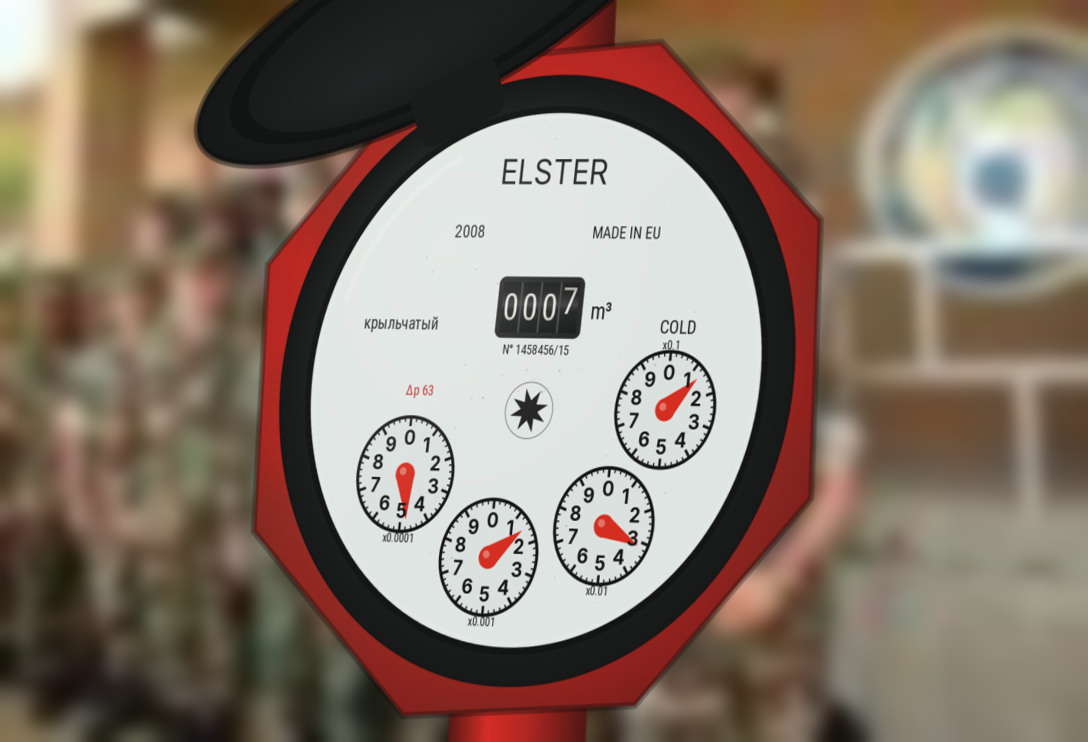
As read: 7.1314,m³
